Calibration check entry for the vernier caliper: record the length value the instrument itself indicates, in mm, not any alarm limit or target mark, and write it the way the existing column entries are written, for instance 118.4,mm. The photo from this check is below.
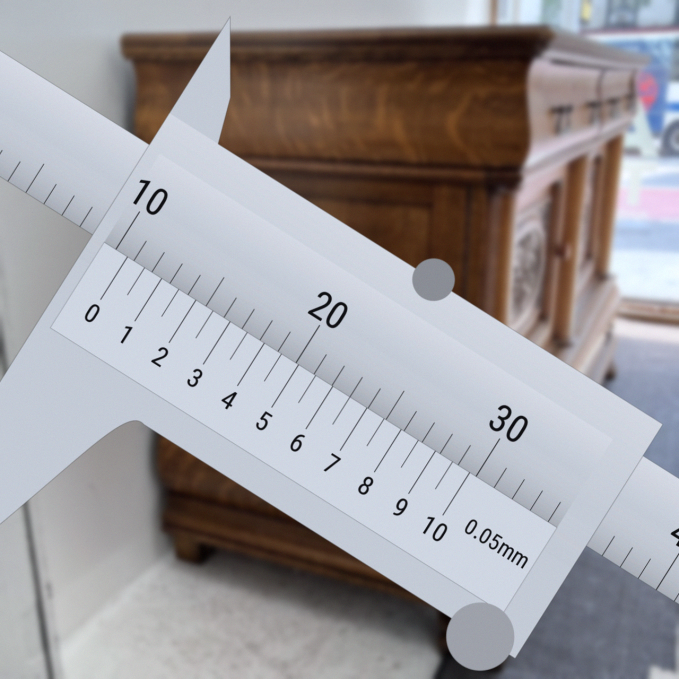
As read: 10.65,mm
